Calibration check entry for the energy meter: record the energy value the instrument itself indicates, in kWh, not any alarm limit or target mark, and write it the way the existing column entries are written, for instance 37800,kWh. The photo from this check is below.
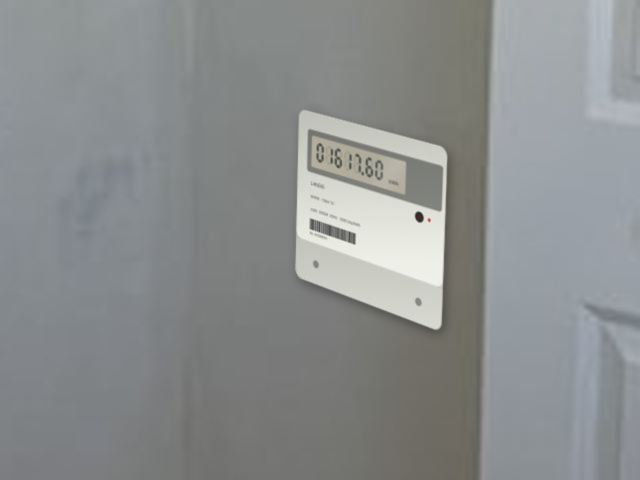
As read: 1617.60,kWh
